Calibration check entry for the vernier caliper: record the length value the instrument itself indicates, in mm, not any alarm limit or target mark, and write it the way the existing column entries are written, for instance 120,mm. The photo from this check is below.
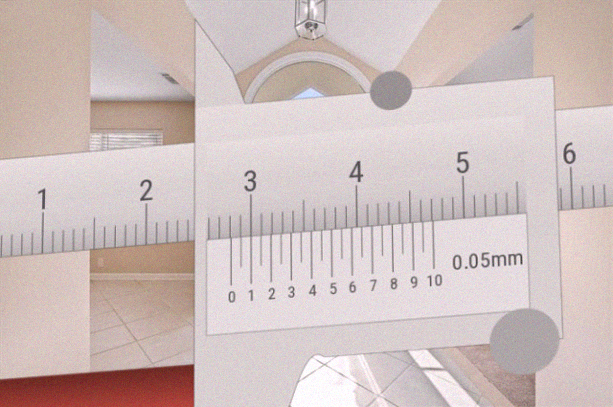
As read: 28.1,mm
